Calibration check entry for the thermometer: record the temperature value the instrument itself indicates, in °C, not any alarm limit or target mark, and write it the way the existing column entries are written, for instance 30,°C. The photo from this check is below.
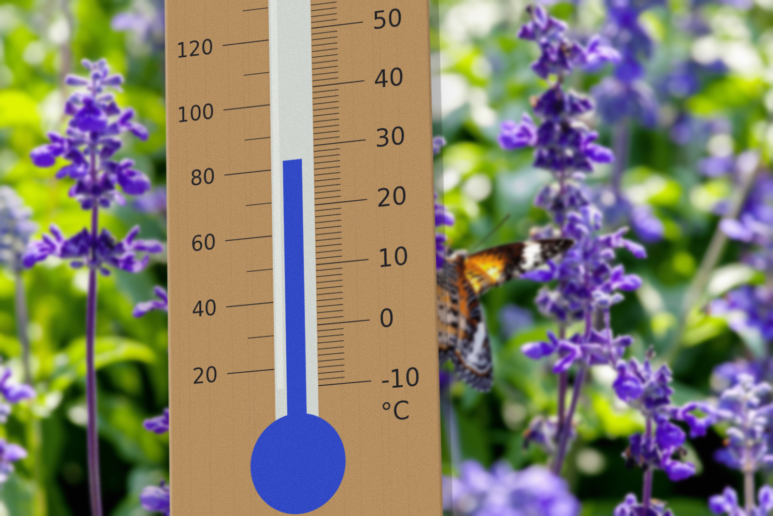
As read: 28,°C
